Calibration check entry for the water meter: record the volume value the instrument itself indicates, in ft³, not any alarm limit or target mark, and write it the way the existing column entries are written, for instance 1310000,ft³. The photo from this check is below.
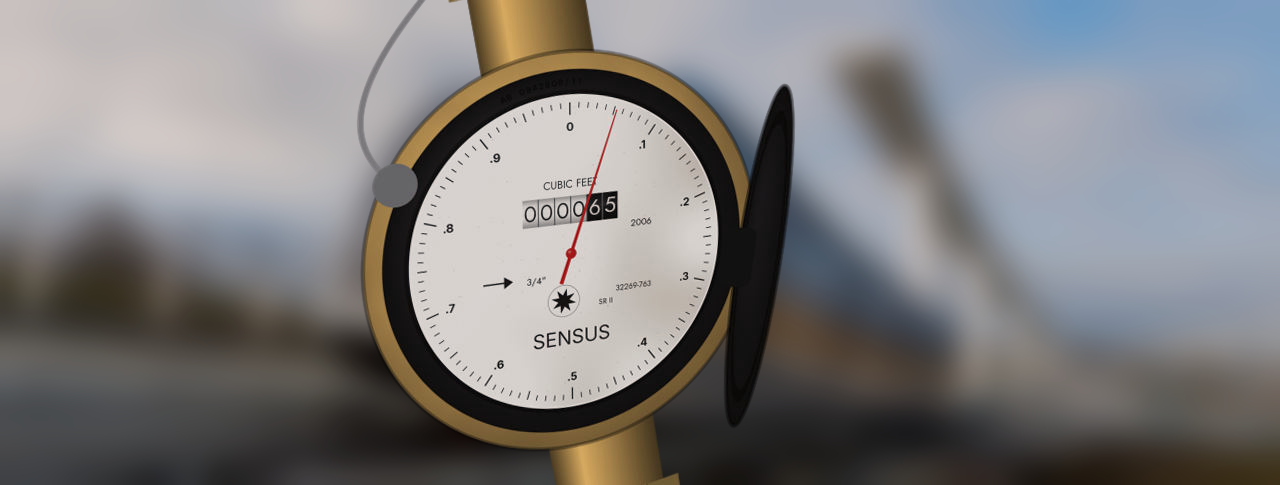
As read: 65.05,ft³
